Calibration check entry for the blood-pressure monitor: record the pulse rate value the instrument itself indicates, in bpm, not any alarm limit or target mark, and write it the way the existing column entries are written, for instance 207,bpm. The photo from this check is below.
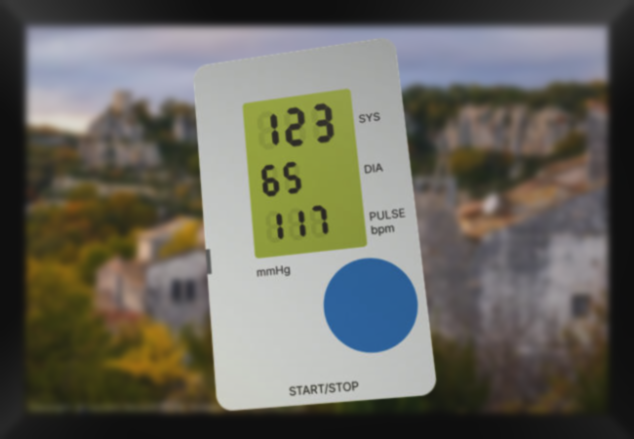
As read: 117,bpm
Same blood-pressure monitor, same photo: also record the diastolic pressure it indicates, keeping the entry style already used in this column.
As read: 65,mmHg
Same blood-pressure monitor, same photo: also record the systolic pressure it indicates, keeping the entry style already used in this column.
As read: 123,mmHg
